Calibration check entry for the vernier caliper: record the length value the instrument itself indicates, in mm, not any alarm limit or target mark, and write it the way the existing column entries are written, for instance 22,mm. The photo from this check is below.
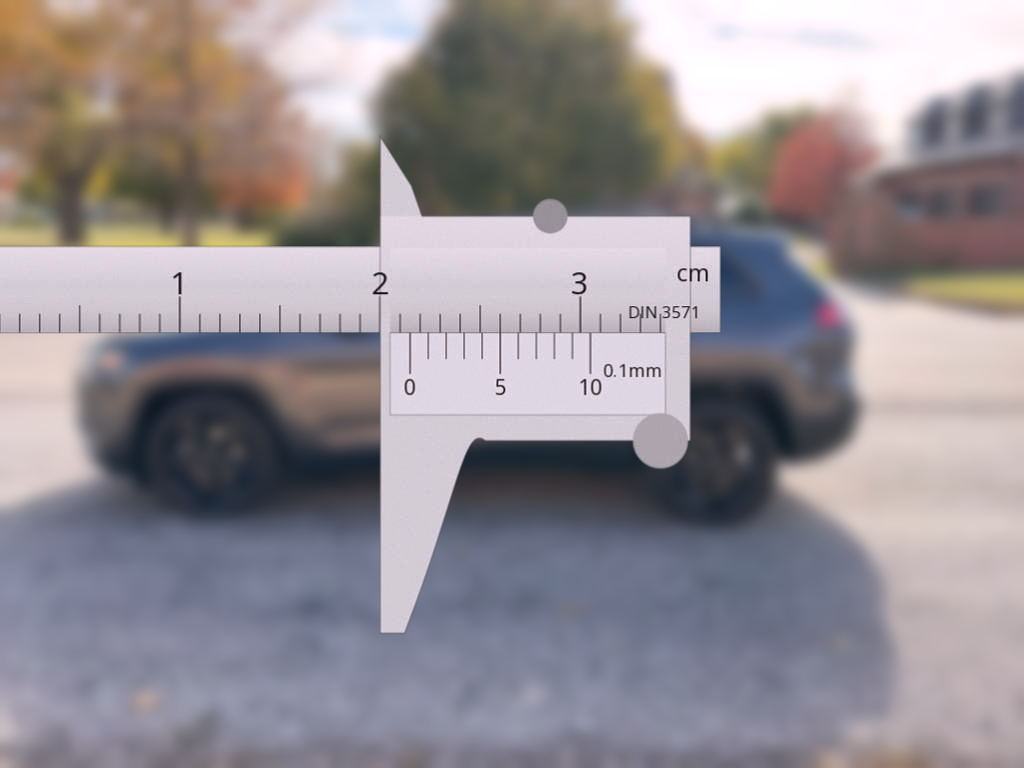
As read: 21.5,mm
